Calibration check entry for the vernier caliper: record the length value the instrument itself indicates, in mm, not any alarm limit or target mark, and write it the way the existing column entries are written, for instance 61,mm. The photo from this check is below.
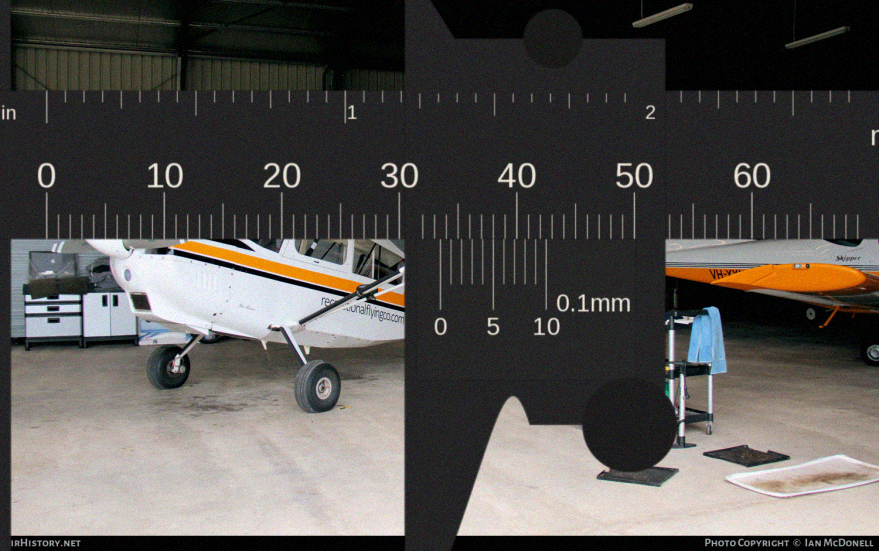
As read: 33.5,mm
